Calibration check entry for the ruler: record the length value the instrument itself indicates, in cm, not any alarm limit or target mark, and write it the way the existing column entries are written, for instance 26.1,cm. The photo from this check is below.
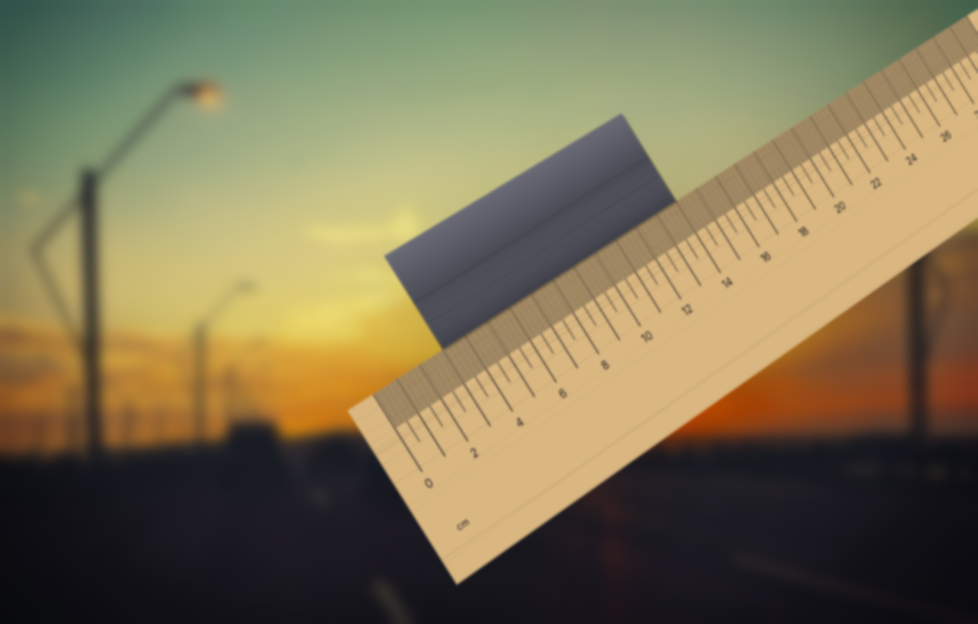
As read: 11,cm
